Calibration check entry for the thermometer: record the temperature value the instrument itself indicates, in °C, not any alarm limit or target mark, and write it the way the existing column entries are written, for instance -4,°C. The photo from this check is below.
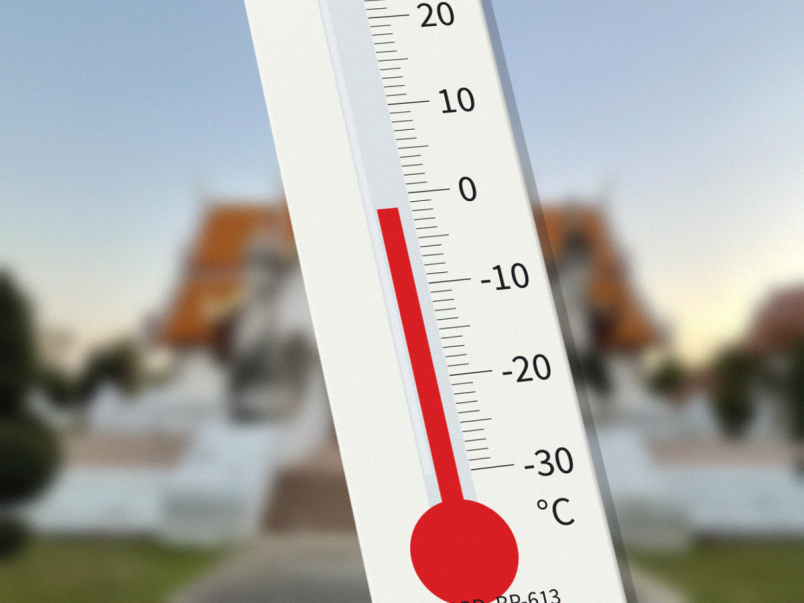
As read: -1.5,°C
